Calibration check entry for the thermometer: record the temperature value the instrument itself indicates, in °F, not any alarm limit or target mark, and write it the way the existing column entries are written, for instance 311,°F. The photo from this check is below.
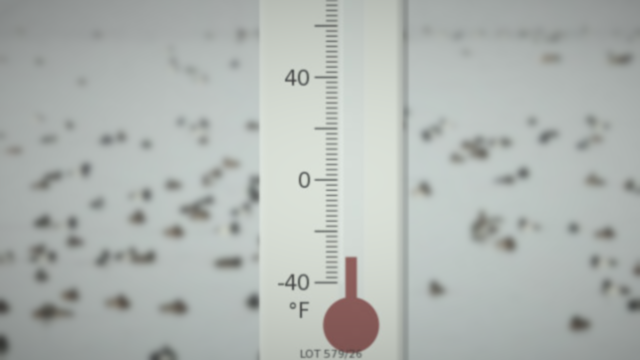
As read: -30,°F
